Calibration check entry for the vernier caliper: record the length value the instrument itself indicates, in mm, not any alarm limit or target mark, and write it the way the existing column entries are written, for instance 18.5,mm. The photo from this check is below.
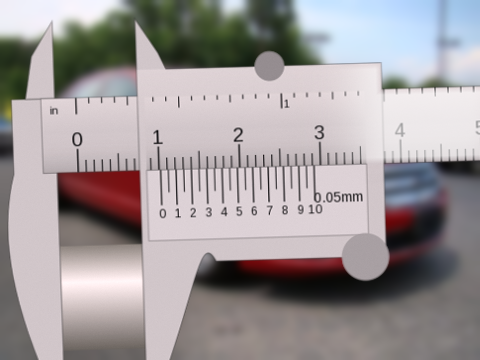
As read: 10.2,mm
